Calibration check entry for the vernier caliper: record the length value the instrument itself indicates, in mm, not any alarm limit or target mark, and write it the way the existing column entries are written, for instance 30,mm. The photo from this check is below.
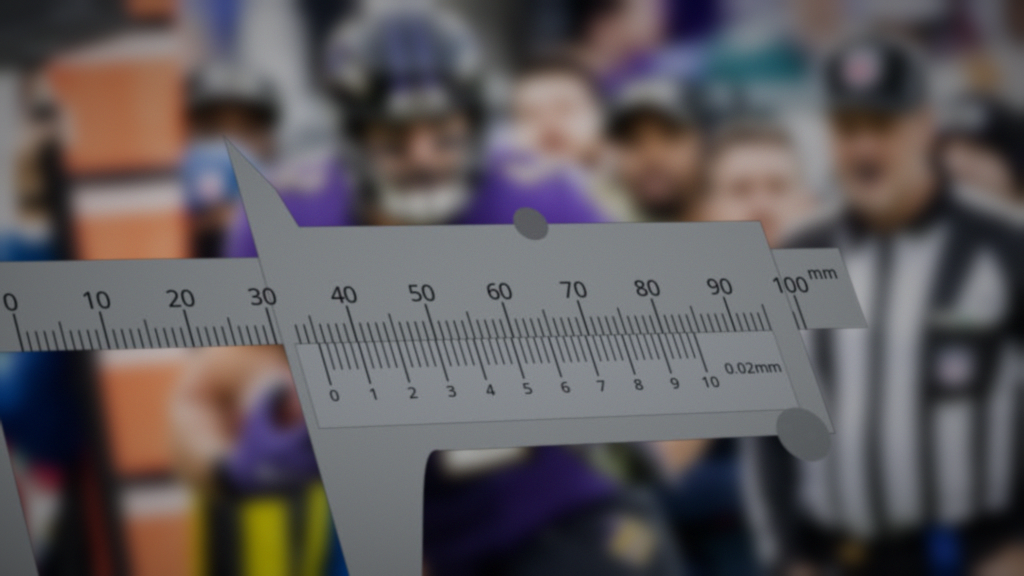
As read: 35.2,mm
